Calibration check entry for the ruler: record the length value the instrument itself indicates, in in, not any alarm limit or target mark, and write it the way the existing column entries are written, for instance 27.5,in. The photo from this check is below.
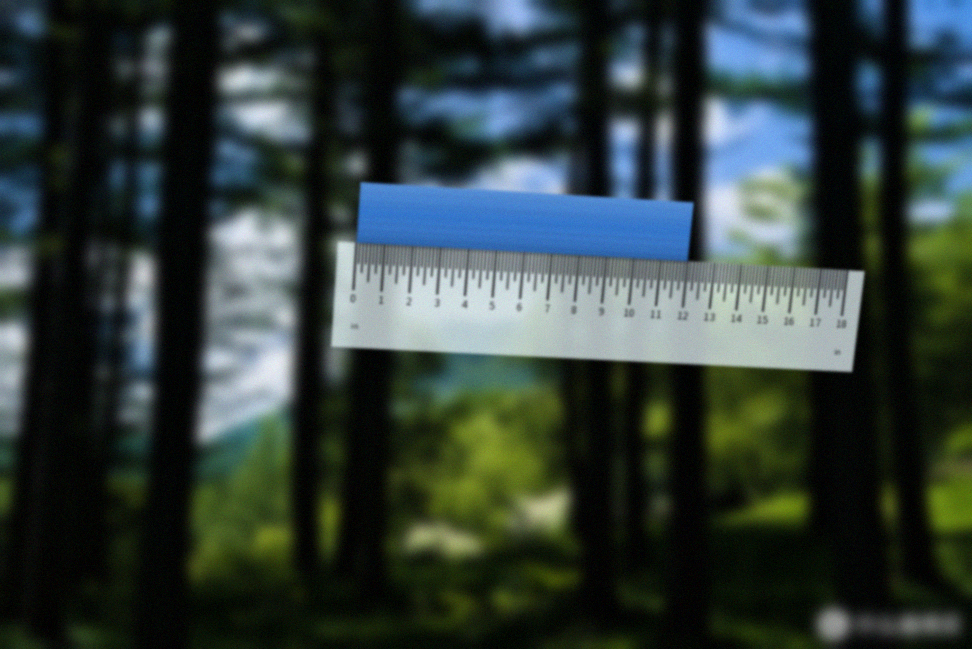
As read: 12,in
